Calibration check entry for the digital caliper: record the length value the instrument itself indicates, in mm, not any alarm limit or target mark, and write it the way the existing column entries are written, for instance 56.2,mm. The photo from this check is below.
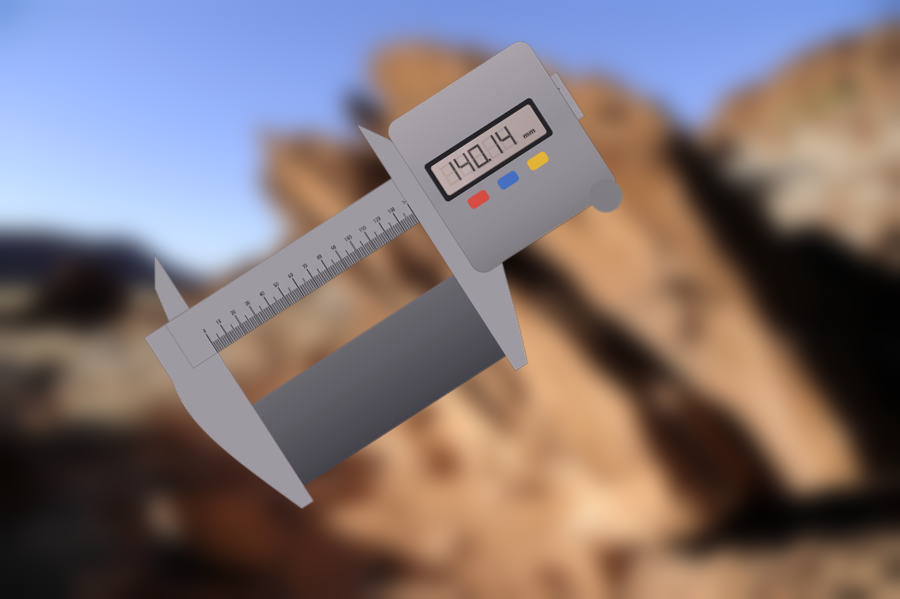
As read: 140.14,mm
